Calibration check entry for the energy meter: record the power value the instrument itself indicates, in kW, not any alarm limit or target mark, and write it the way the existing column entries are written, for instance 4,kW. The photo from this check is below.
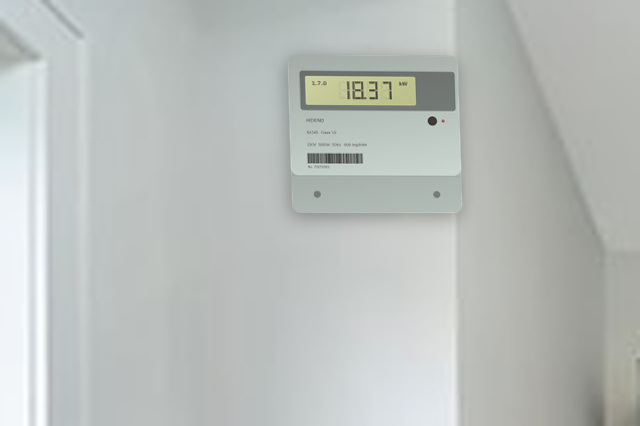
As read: 18.37,kW
